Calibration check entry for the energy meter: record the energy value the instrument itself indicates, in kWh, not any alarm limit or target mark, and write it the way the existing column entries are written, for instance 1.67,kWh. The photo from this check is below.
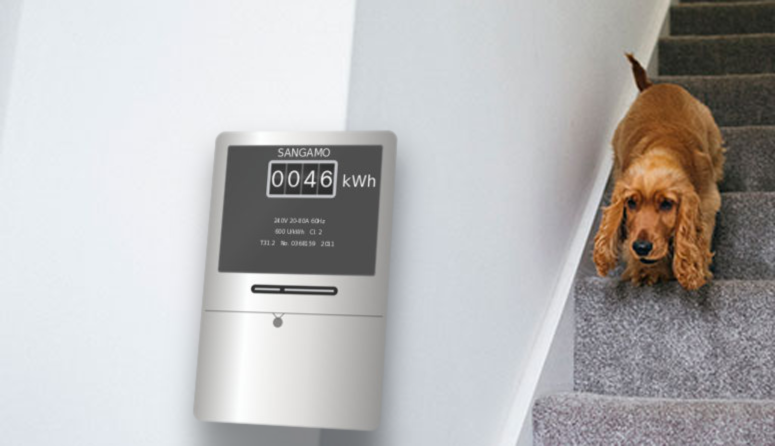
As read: 46,kWh
